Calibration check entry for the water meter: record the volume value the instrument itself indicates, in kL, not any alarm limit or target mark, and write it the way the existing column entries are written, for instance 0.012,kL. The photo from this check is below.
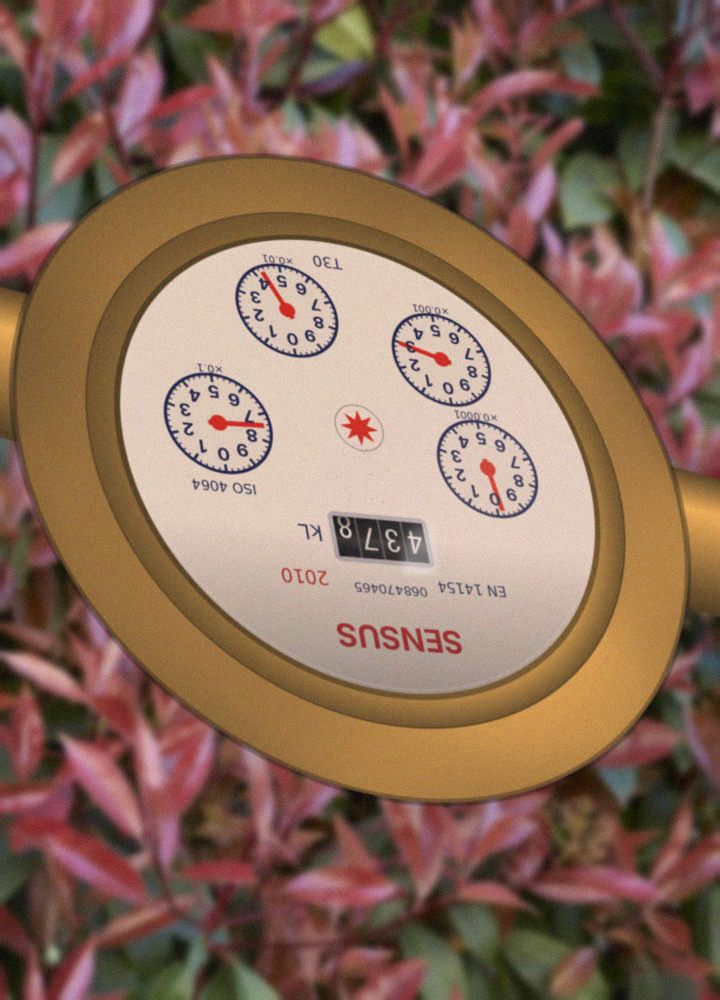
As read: 4377.7429,kL
